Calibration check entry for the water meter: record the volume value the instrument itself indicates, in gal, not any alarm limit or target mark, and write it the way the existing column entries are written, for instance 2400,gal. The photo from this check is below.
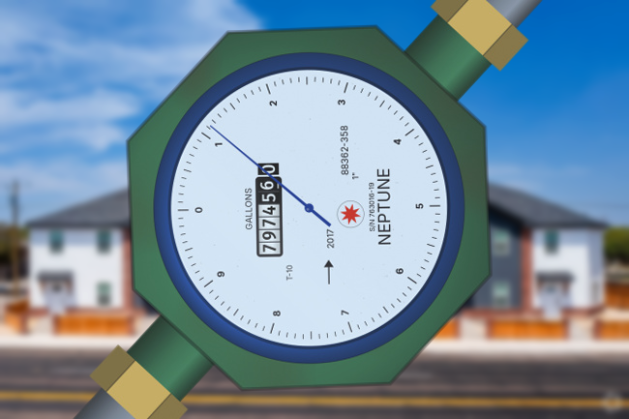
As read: 7974561.1,gal
